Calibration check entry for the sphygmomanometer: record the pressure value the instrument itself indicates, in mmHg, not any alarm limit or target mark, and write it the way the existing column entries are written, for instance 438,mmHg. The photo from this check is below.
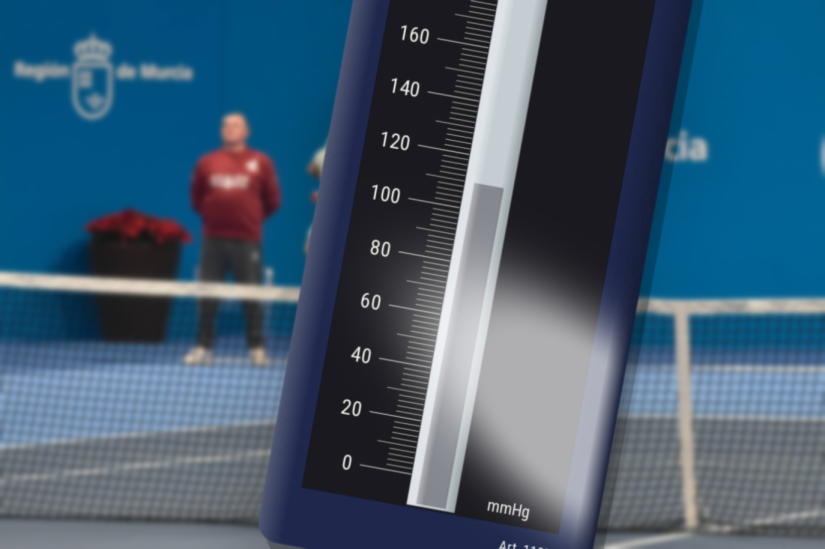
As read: 110,mmHg
